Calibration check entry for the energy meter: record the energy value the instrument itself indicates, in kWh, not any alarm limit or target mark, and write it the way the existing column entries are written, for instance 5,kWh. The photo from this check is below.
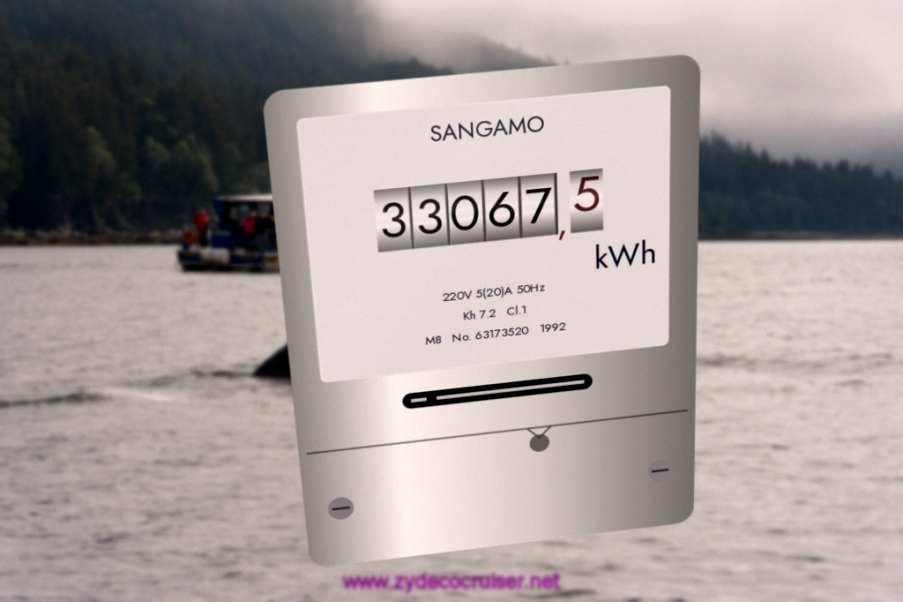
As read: 33067.5,kWh
